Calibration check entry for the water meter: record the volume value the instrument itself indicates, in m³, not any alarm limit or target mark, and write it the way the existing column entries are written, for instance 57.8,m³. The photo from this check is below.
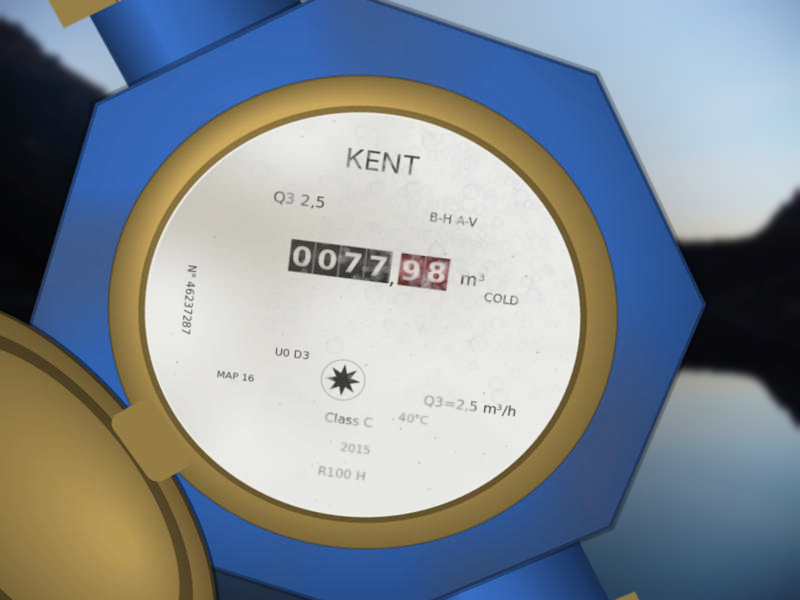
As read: 77.98,m³
